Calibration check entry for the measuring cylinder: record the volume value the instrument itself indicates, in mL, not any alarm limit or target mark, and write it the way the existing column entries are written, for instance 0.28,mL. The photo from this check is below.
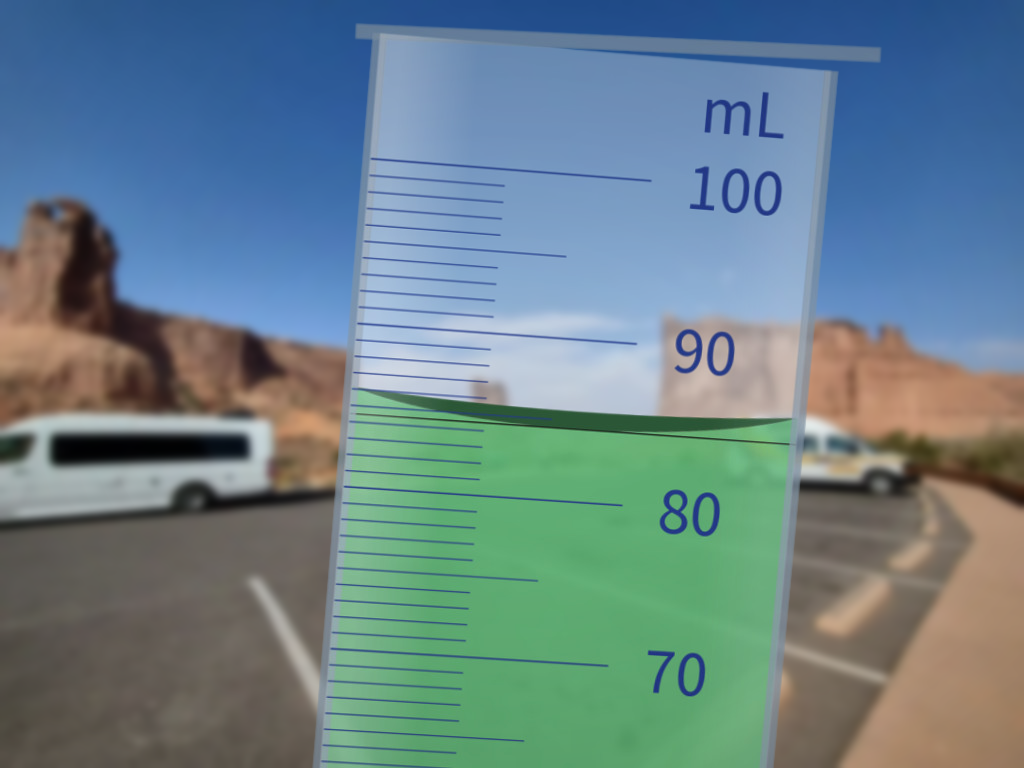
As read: 84.5,mL
